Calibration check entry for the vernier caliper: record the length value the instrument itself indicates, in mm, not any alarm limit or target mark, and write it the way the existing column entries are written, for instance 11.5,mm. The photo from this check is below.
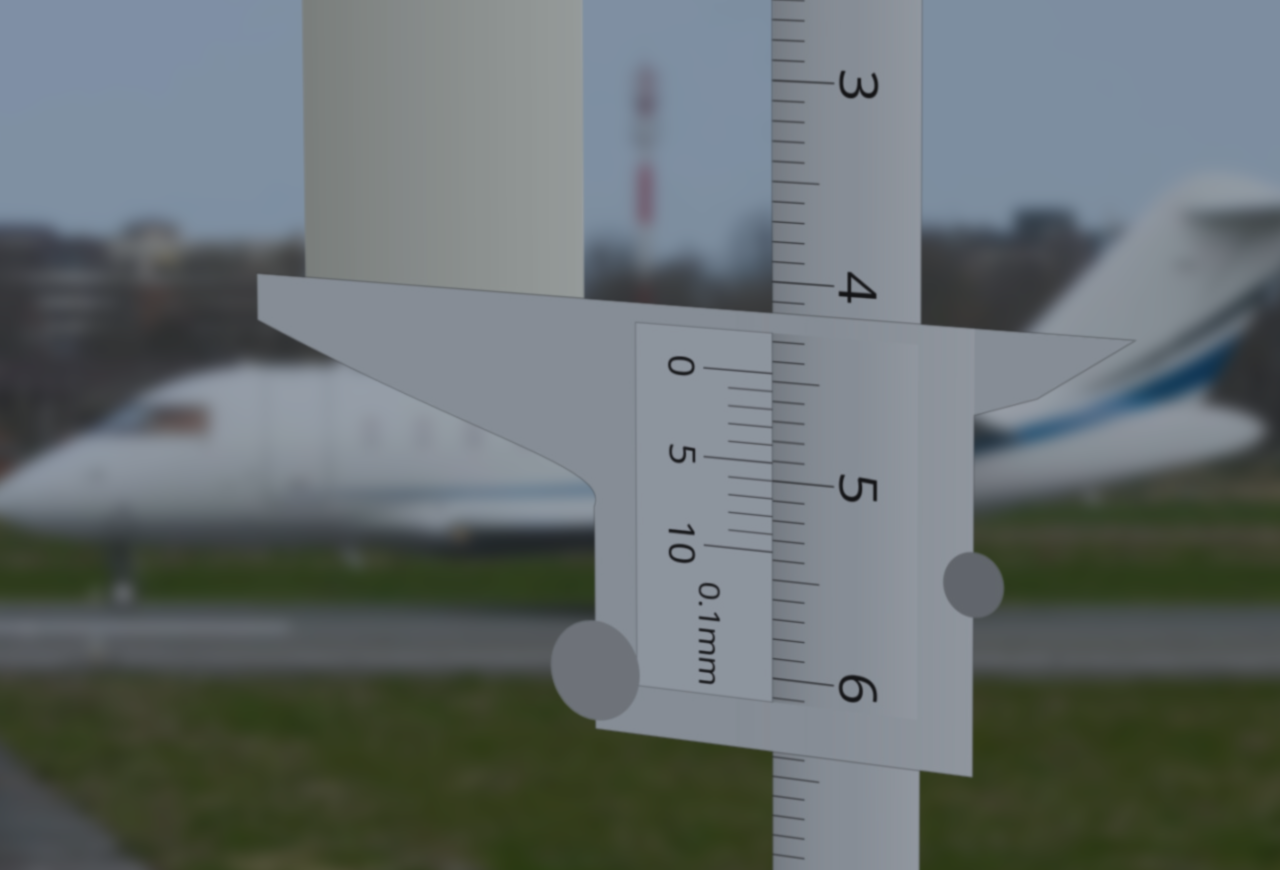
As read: 44.6,mm
